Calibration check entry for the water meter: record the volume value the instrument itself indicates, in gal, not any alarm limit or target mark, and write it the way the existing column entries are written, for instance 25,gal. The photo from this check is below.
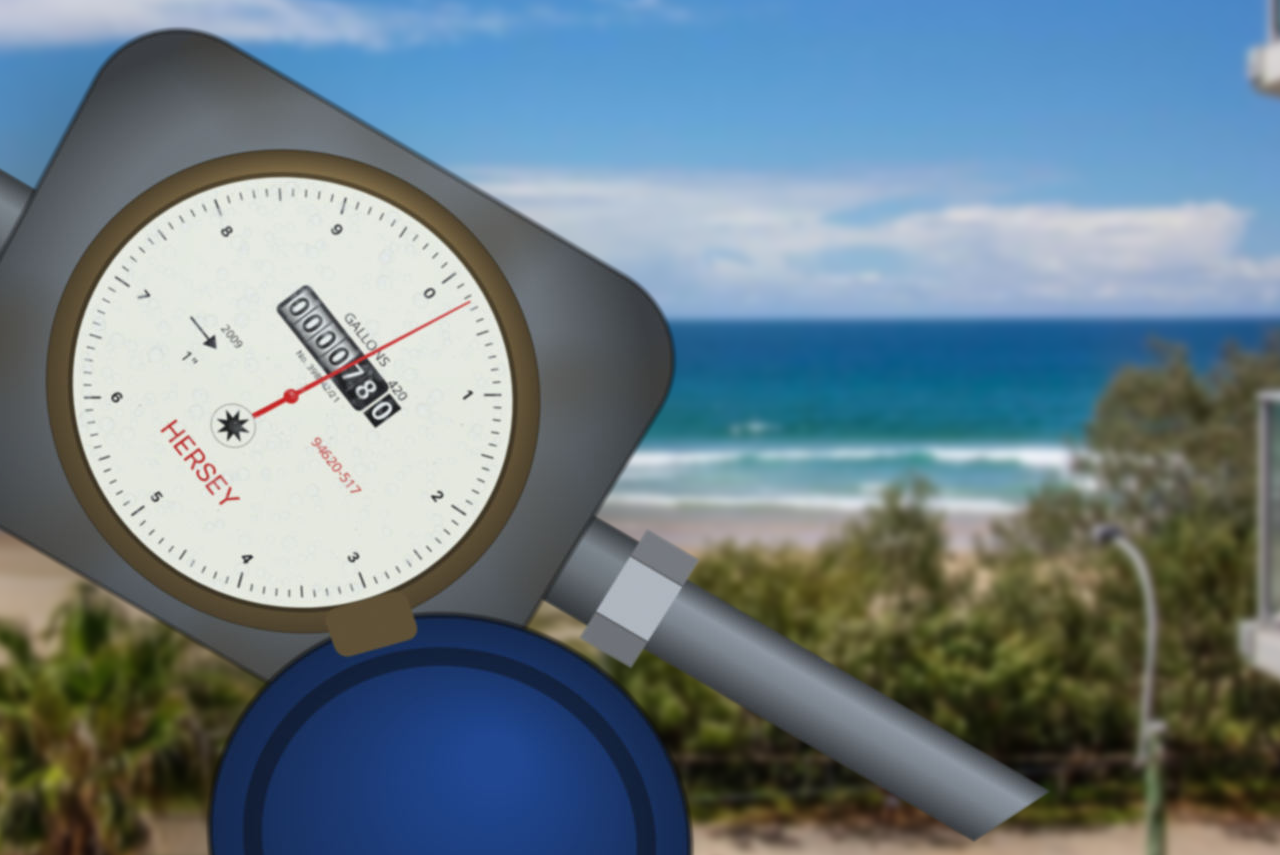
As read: 780.2,gal
